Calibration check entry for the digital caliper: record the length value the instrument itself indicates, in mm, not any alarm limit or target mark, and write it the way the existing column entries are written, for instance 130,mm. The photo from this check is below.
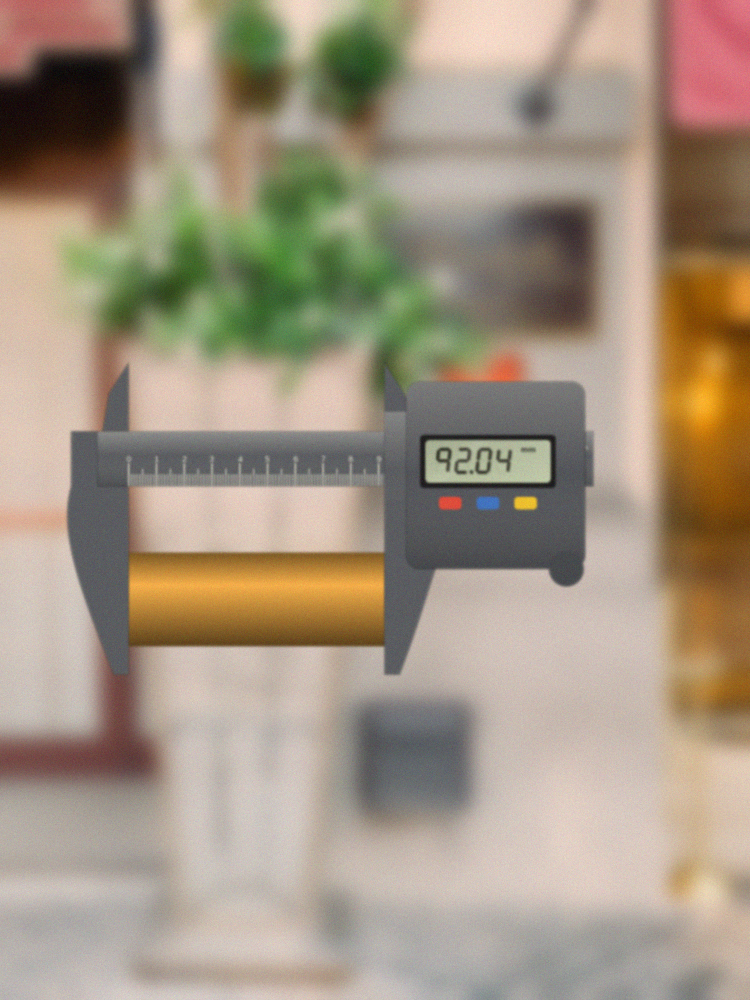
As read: 92.04,mm
